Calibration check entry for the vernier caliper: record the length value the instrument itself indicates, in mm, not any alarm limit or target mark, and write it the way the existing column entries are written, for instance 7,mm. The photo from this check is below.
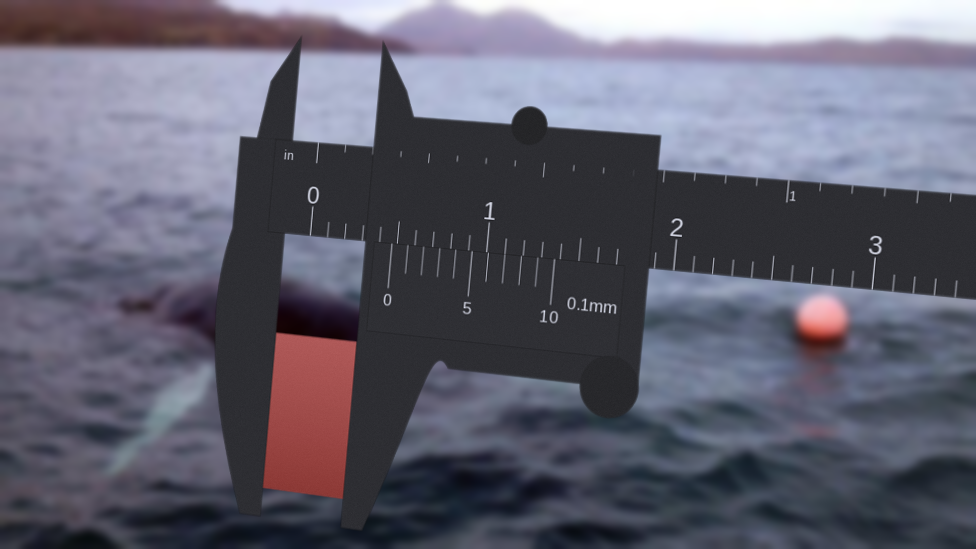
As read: 4.7,mm
